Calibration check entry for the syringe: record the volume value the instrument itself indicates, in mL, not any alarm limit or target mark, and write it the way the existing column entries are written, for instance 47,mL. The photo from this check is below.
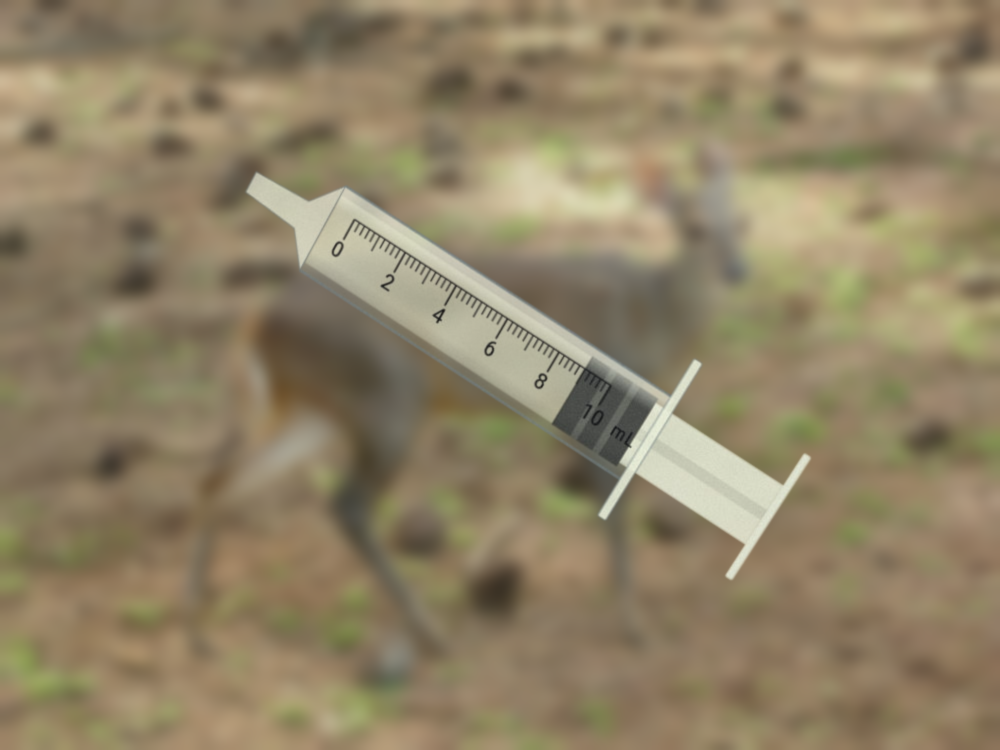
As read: 9,mL
